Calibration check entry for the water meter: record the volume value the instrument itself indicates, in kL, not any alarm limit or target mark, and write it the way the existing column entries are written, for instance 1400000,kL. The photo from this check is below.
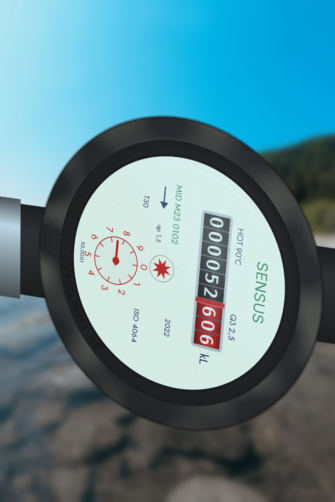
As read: 52.6067,kL
